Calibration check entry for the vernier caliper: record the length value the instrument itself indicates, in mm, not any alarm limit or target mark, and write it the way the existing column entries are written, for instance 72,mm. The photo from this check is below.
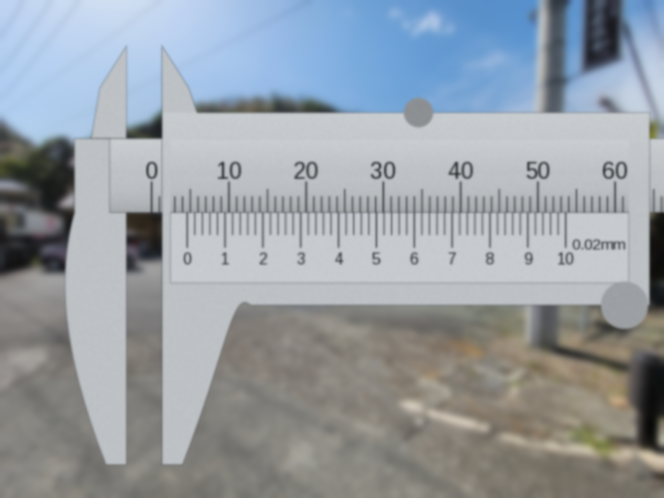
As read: 4.6,mm
